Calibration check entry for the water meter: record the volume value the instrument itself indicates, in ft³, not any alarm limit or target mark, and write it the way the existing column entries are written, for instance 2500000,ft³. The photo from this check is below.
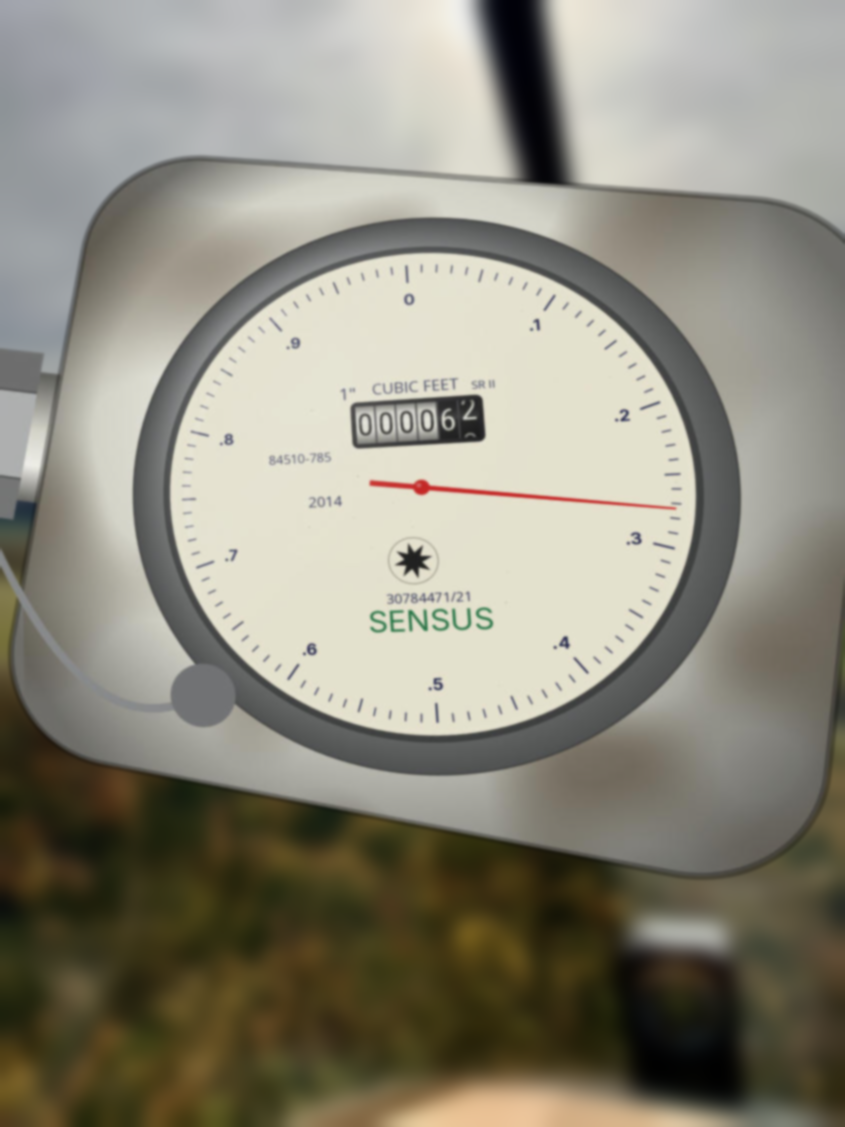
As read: 62.27,ft³
